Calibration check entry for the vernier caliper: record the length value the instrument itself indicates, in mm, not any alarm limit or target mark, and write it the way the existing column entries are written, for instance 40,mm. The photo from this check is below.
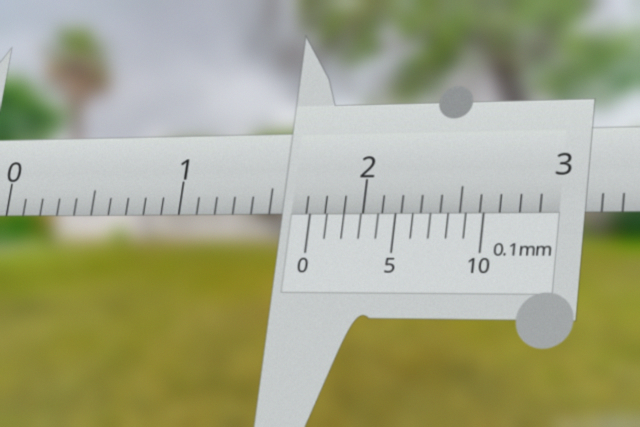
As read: 17.2,mm
